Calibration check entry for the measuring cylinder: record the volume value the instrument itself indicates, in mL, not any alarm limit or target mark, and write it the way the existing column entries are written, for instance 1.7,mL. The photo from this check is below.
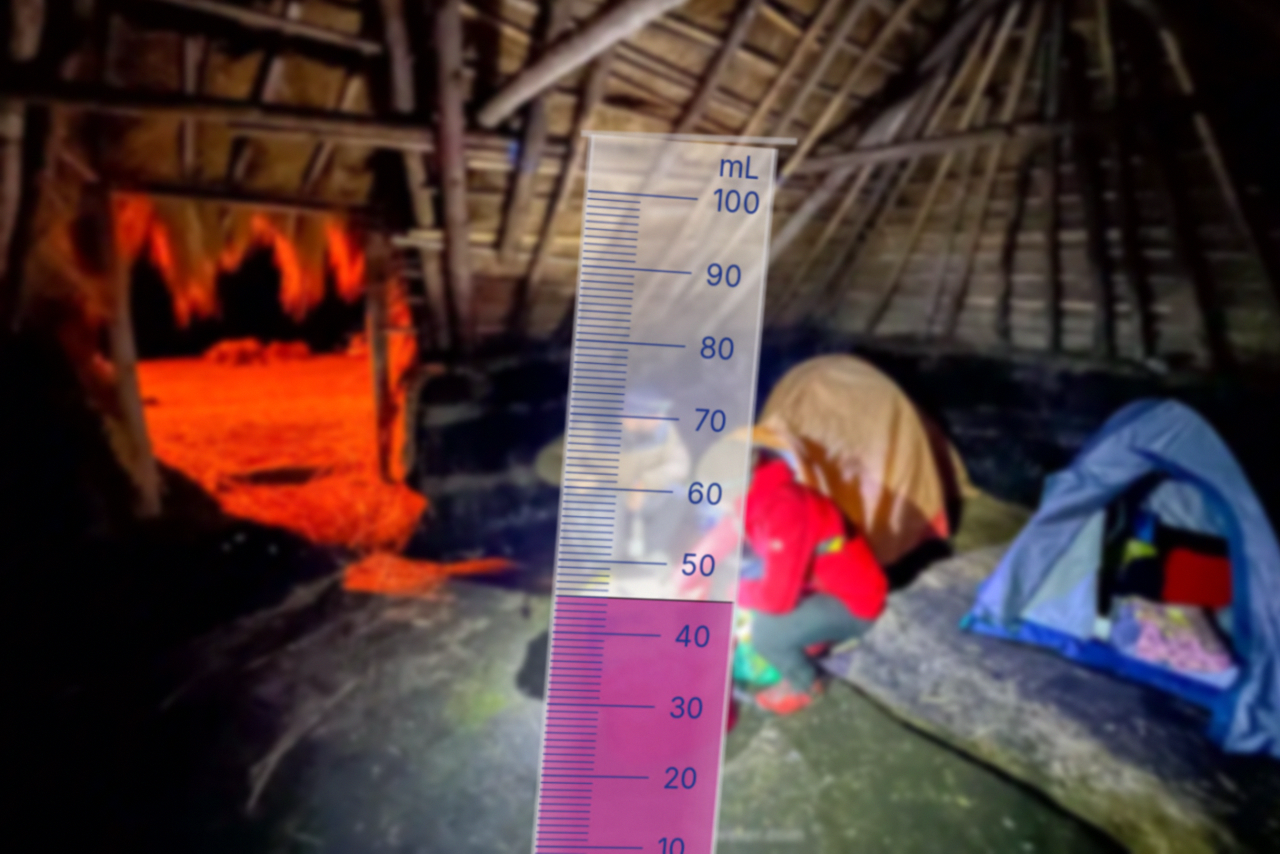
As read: 45,mL
